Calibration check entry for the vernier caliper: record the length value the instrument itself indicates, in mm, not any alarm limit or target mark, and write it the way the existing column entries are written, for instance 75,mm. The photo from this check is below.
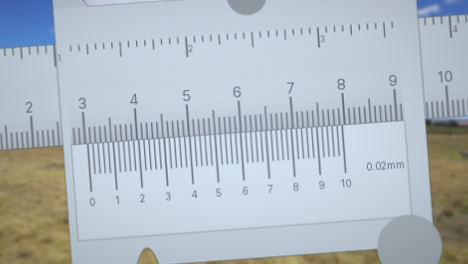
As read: 30.5,mm
